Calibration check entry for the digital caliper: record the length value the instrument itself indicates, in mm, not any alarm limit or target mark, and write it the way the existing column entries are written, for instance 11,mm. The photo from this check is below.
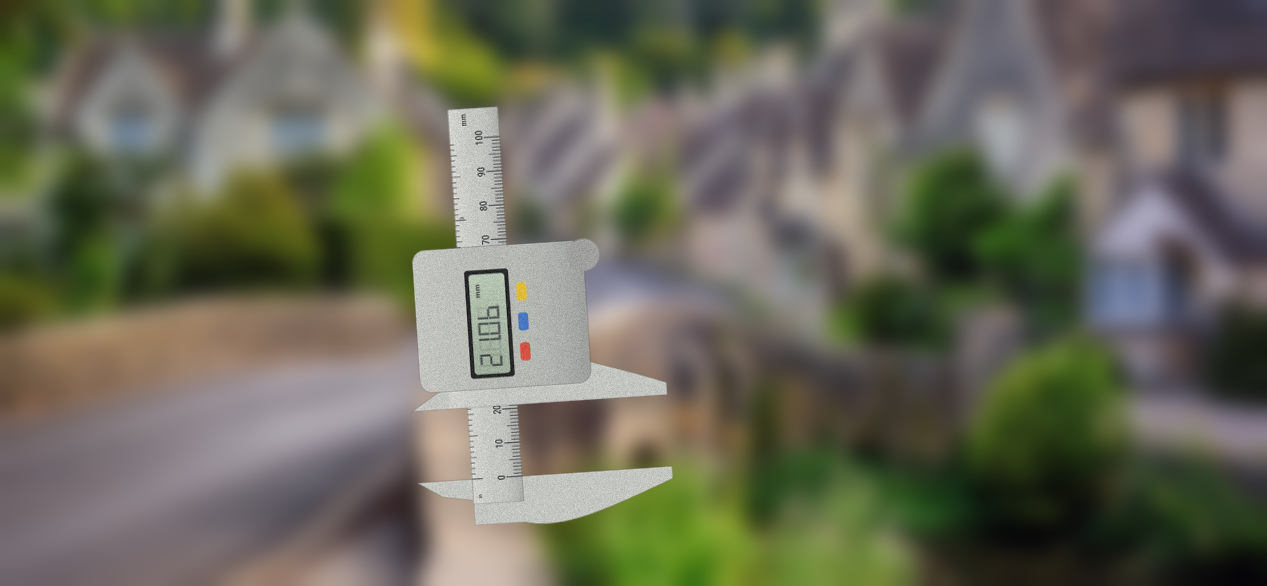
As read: 21.06,mm
